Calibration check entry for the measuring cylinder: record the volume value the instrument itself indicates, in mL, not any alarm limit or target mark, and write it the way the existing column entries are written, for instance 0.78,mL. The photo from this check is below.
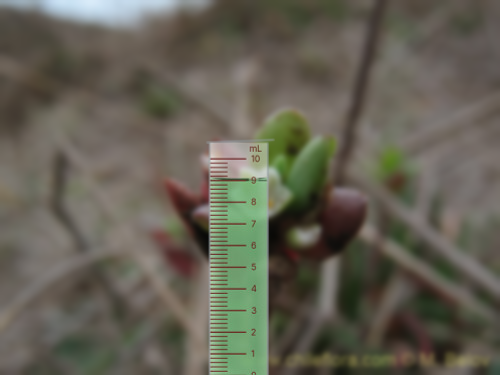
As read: 9,mL
